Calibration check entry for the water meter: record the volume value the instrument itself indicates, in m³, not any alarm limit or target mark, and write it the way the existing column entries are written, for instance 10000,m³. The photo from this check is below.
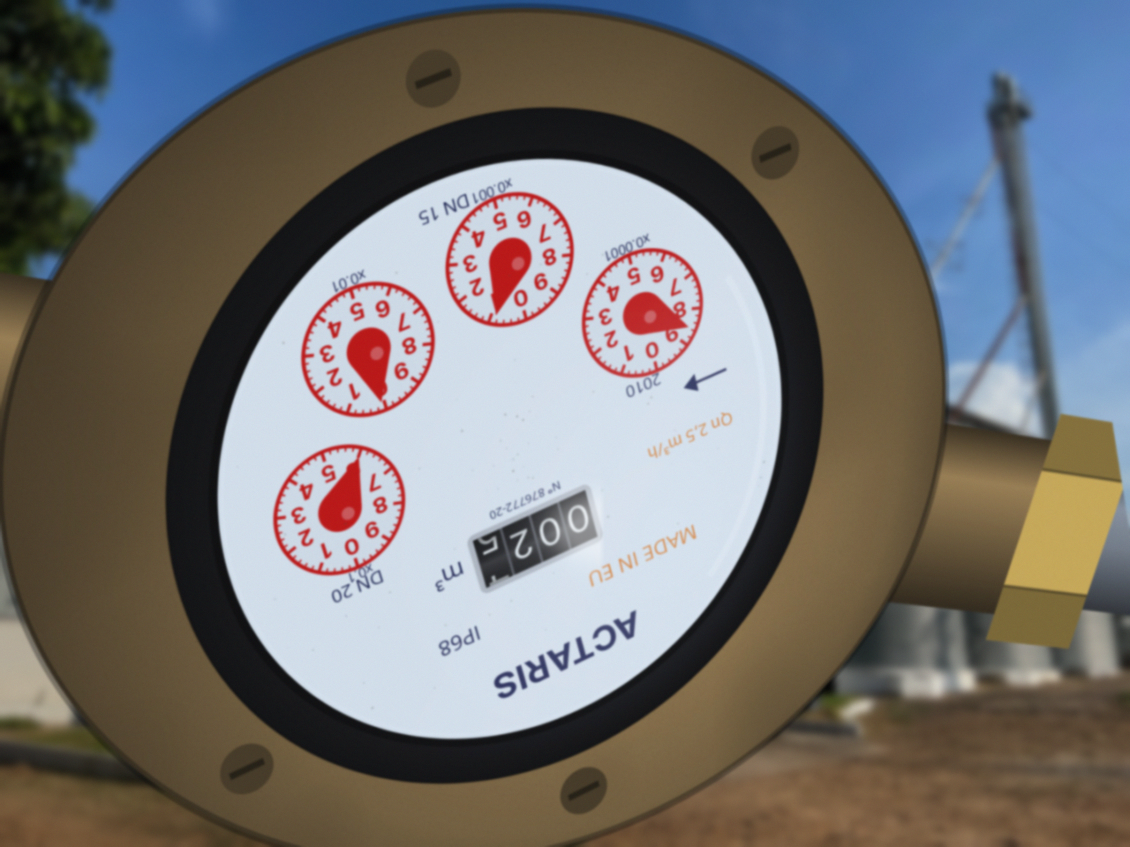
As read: 24.6008,m³
